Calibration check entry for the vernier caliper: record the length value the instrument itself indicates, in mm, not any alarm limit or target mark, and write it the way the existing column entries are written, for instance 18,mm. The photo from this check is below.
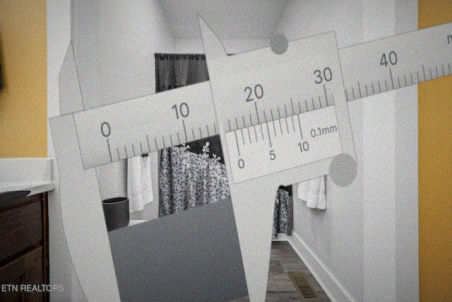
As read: 16.6,mm
